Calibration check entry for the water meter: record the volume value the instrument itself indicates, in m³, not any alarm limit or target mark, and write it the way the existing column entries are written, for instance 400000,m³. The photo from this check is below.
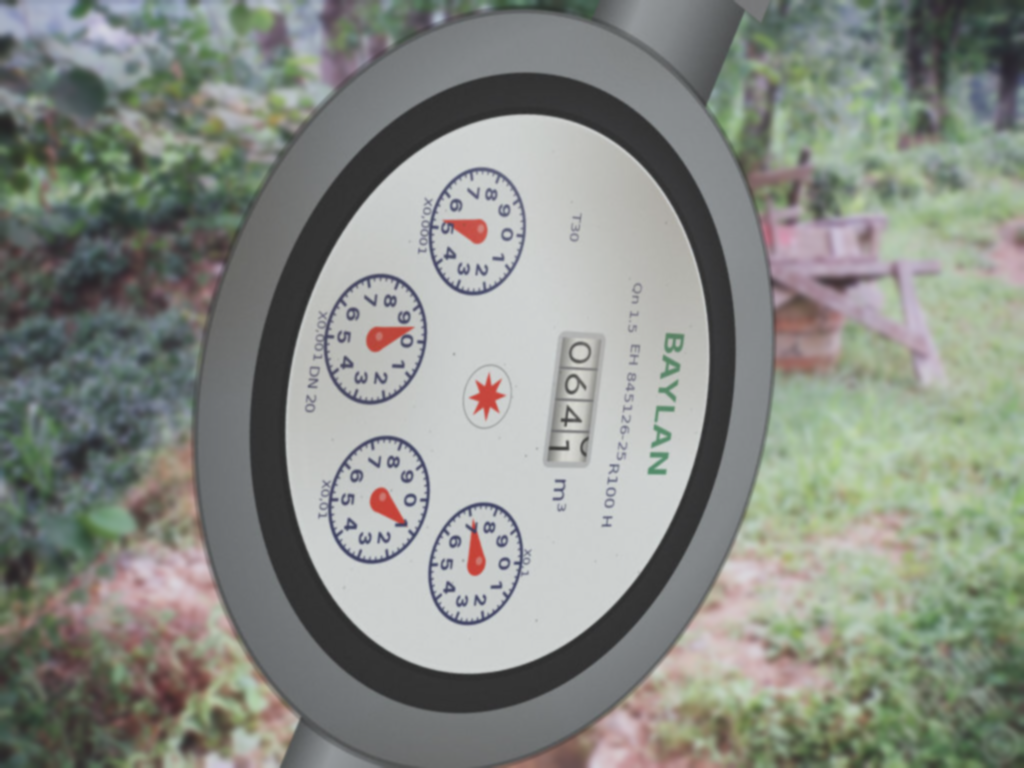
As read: 640.7095,m³
